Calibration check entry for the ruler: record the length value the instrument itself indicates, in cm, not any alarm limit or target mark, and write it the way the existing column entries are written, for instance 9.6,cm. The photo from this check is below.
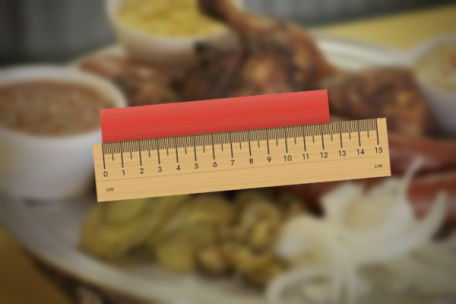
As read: 12.5,cm
